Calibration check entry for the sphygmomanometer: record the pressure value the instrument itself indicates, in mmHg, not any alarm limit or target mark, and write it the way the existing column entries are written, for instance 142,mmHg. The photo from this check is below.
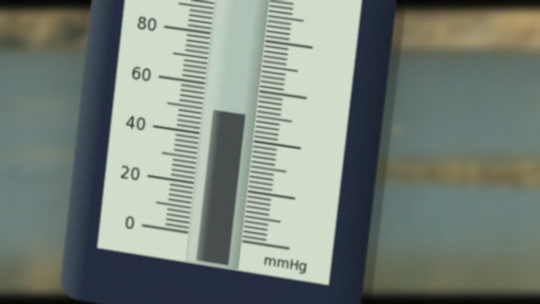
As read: 50,mmHg
